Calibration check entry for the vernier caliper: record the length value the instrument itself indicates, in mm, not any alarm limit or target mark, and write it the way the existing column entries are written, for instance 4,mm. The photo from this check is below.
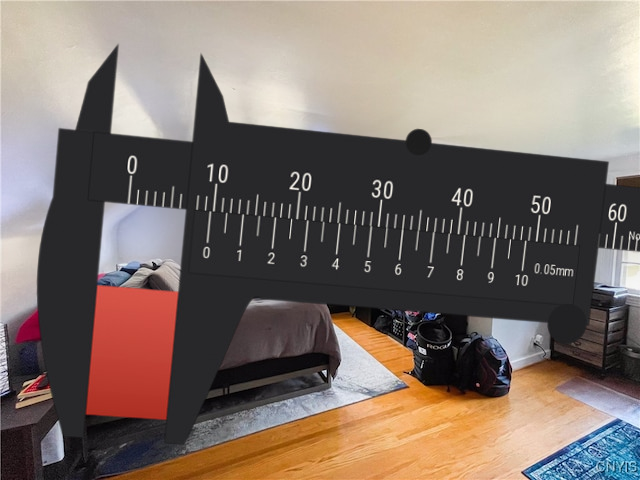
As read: 9.6,mm
